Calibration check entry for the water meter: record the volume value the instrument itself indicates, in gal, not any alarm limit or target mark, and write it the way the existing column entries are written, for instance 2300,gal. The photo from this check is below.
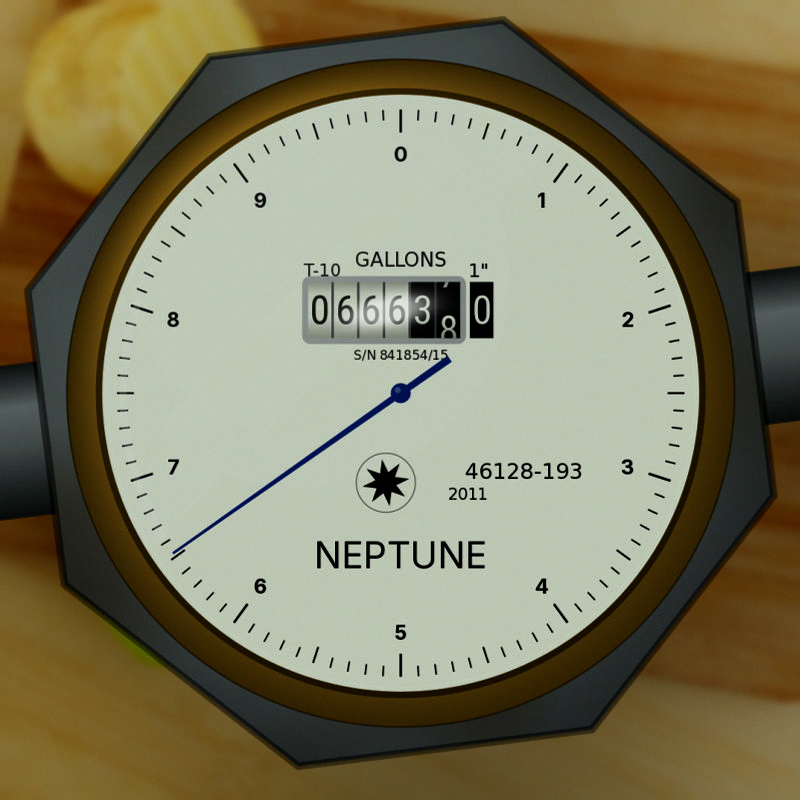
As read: 666376.5,gal
